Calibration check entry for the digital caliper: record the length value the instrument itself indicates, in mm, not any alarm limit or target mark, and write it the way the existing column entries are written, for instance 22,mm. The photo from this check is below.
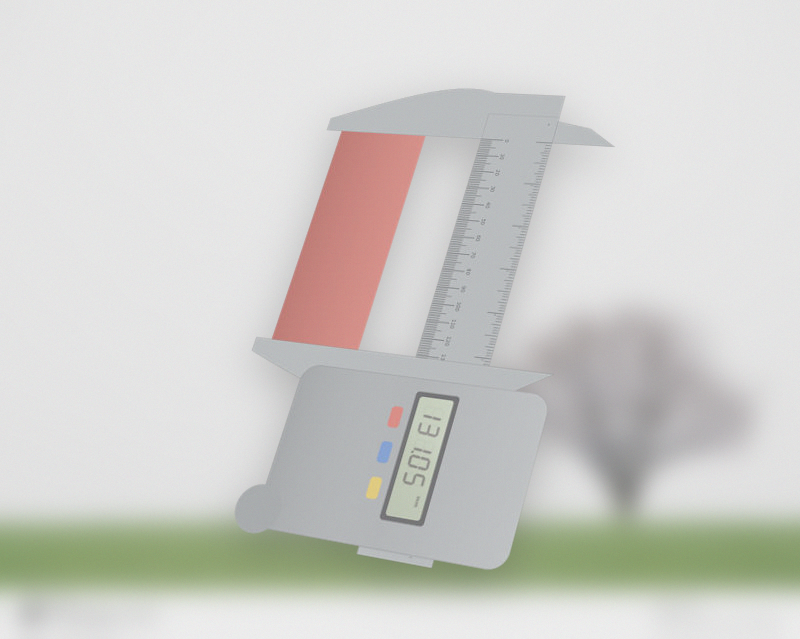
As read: 131.05,mm
